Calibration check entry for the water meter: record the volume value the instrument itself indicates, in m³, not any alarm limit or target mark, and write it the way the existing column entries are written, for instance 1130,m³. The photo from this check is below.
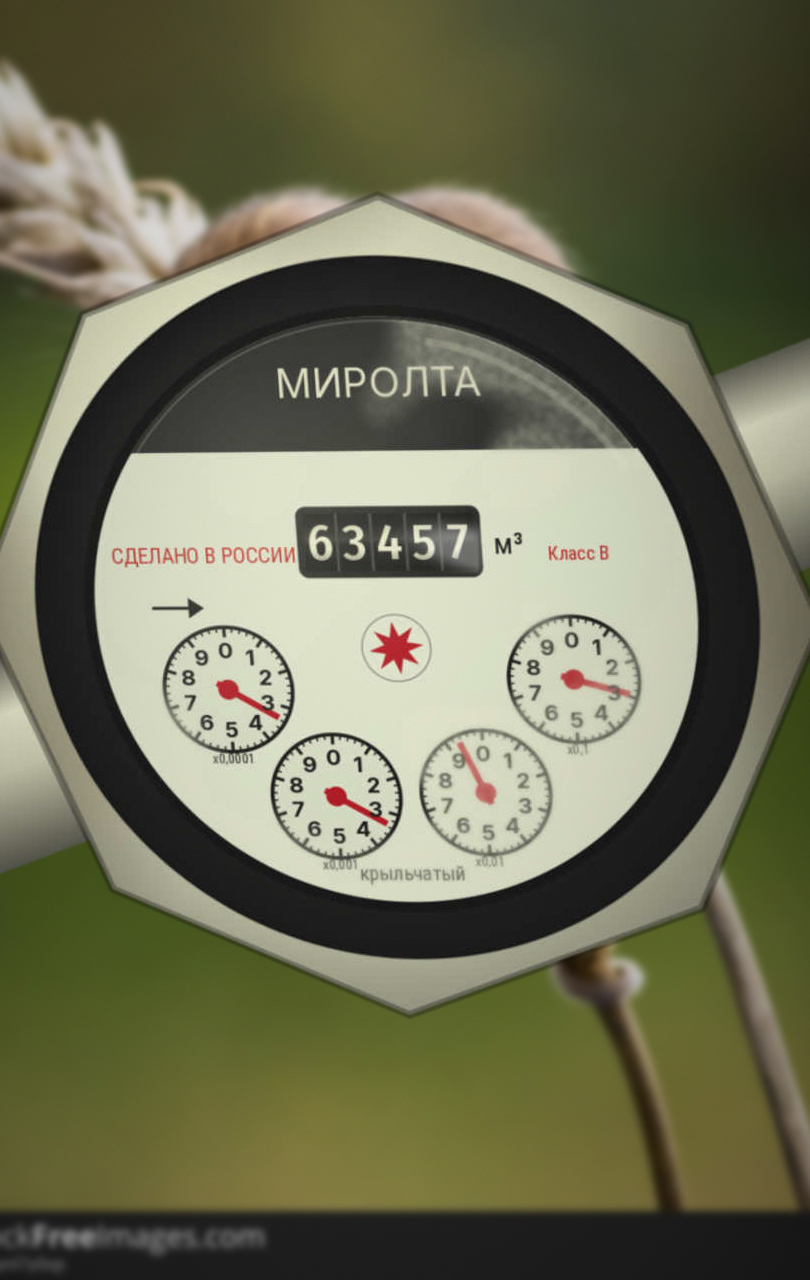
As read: 63457.2933,m³
